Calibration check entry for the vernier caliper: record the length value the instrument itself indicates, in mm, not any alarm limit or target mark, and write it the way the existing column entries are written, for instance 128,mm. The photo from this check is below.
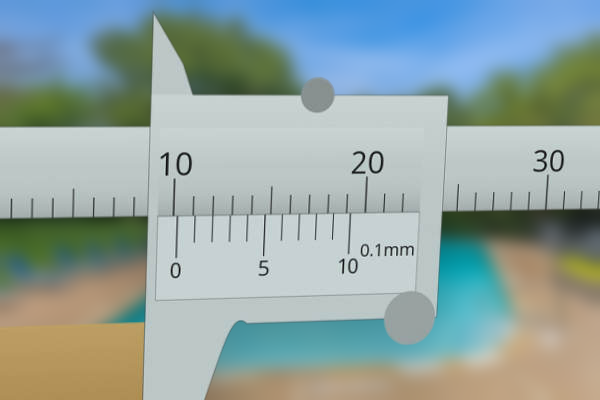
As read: 10.2,mm
